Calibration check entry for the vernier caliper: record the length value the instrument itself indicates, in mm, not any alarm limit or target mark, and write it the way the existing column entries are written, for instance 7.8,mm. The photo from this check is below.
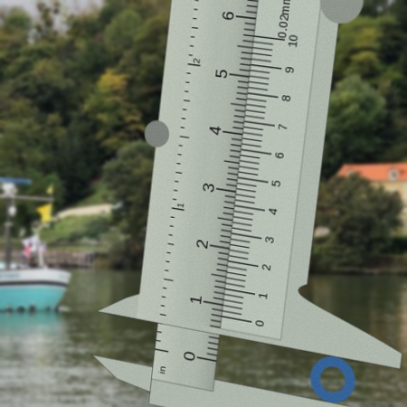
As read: 8.0,mm
